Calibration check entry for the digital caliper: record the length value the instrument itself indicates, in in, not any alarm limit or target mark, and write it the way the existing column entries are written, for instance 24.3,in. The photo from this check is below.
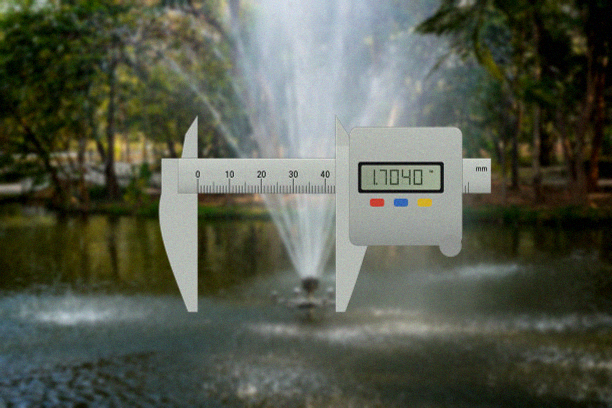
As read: 1.7040,in
